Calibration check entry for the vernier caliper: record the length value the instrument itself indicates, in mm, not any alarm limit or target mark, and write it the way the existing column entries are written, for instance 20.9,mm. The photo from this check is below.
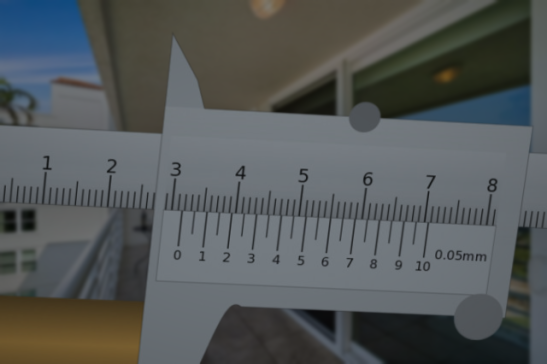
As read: 31.6,mm
